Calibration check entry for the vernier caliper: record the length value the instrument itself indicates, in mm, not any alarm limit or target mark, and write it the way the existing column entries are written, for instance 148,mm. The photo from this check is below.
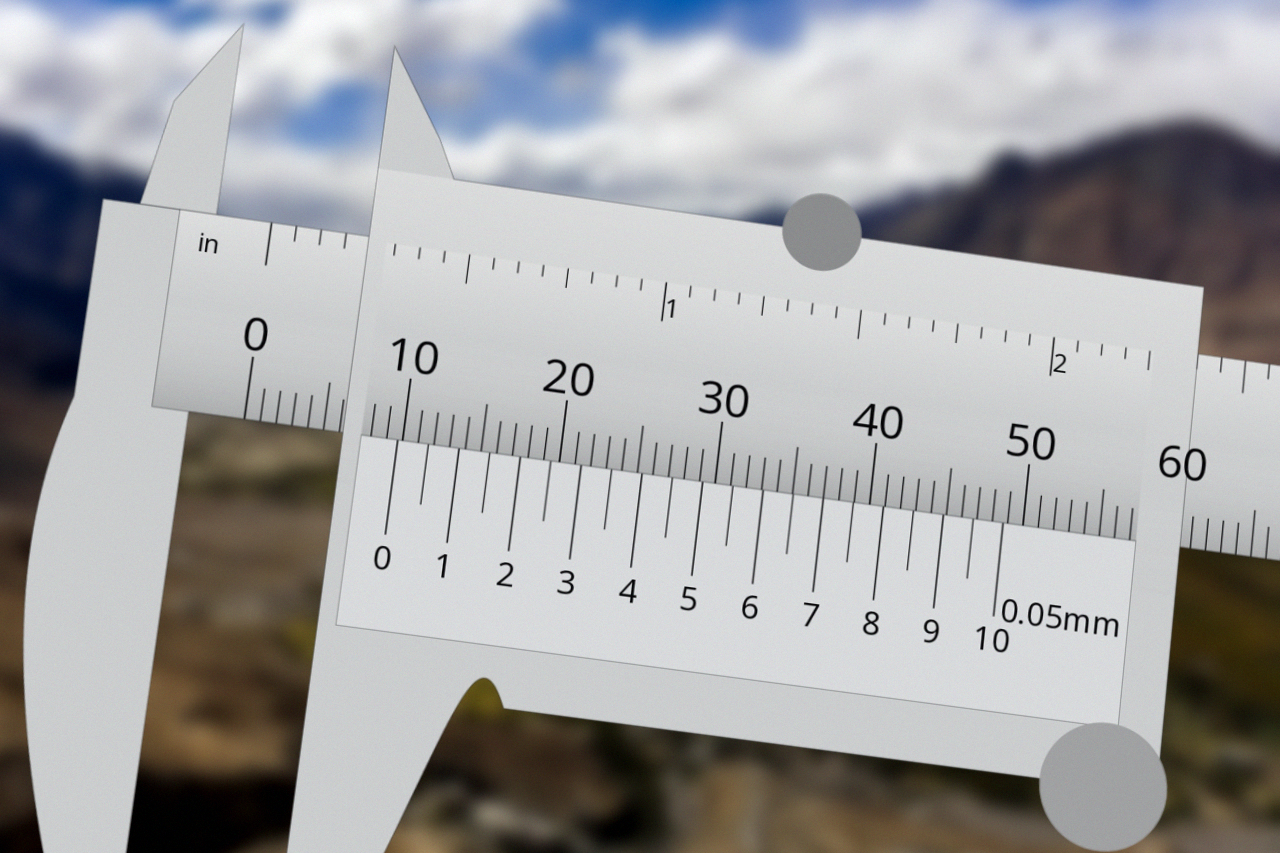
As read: 9.7,mm
